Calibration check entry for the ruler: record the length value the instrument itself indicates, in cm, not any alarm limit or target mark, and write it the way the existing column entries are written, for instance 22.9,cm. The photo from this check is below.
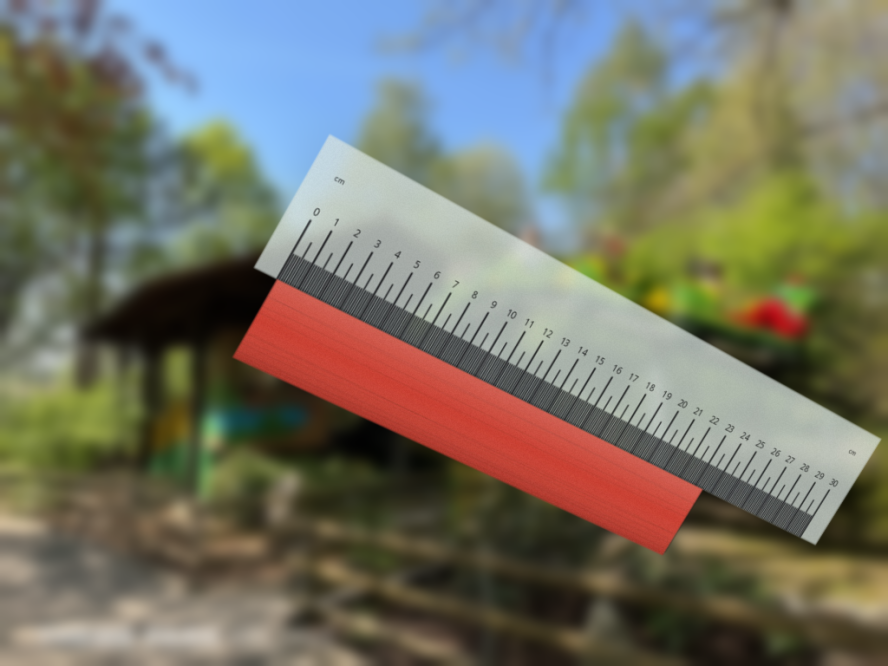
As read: 23.5,cm
